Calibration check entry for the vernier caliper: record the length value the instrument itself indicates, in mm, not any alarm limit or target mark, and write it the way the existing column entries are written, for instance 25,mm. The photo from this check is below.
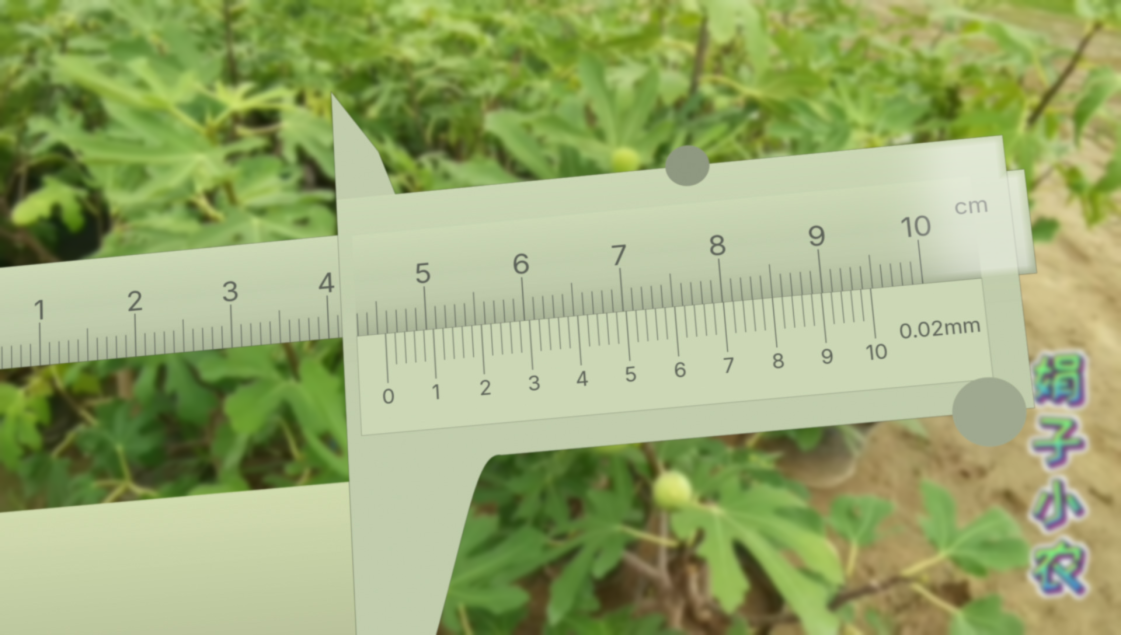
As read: 45.8,mm
